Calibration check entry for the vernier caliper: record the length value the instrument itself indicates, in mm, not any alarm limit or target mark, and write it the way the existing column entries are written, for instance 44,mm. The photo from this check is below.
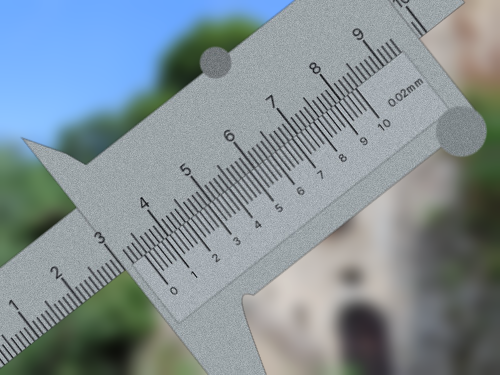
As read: 34.5,mm
